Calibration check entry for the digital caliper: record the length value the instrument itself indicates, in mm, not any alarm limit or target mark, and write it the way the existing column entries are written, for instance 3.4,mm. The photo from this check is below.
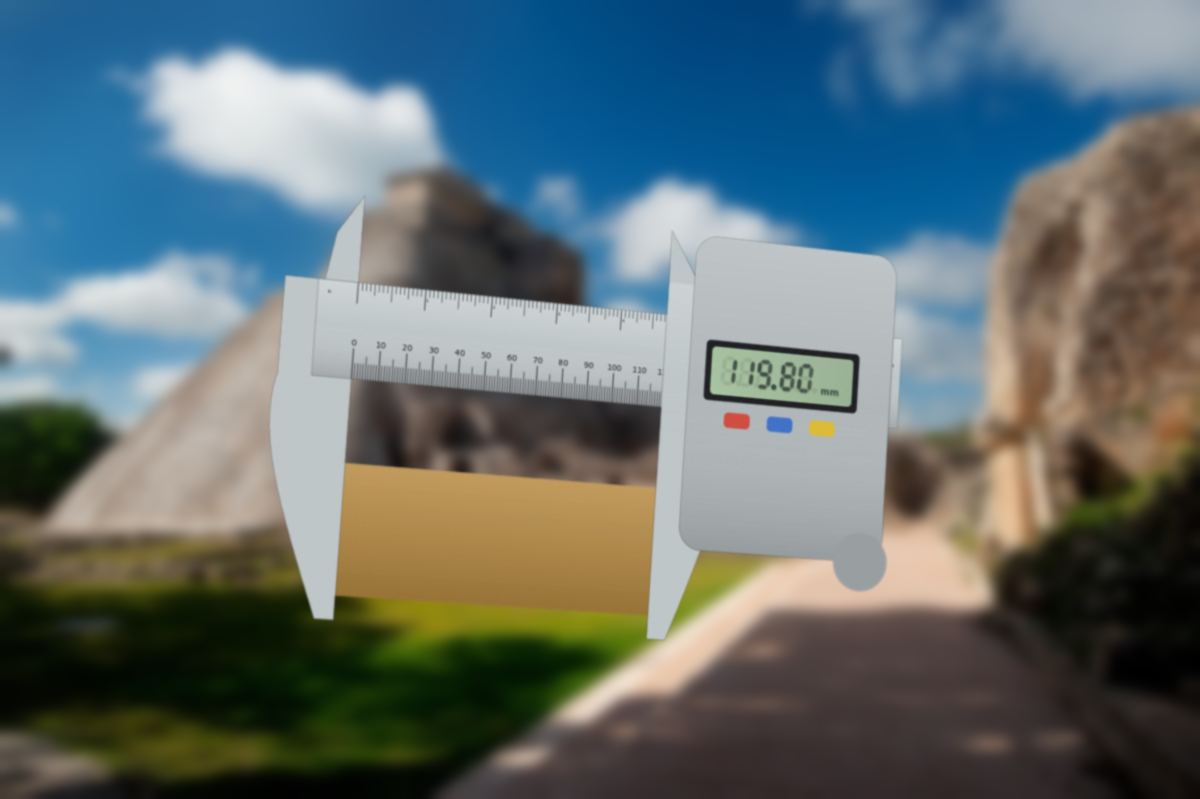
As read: 119.80,mm
